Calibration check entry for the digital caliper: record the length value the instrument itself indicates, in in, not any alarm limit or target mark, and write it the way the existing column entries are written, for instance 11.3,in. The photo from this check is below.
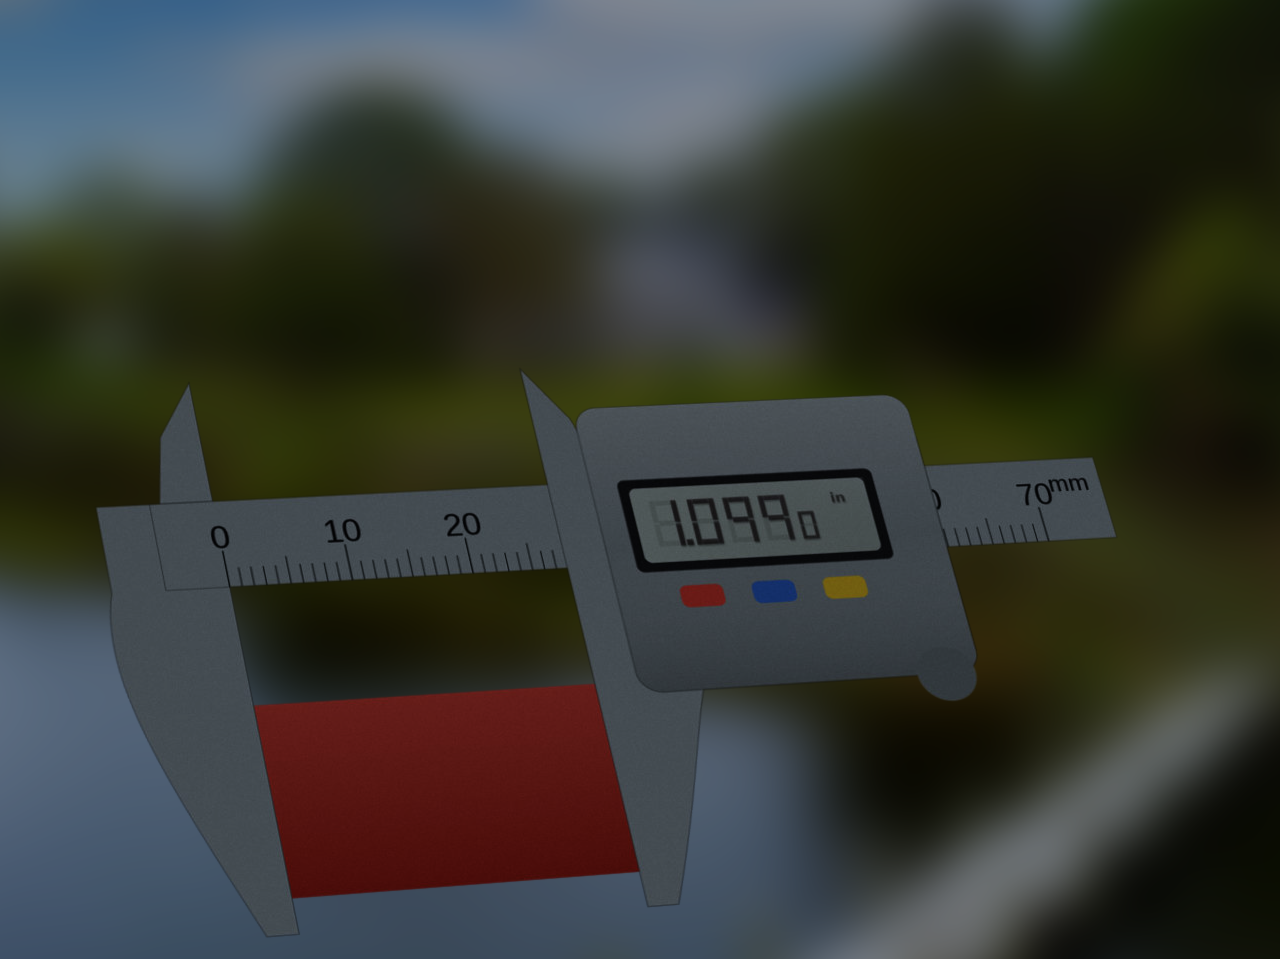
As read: 1.0990,in
